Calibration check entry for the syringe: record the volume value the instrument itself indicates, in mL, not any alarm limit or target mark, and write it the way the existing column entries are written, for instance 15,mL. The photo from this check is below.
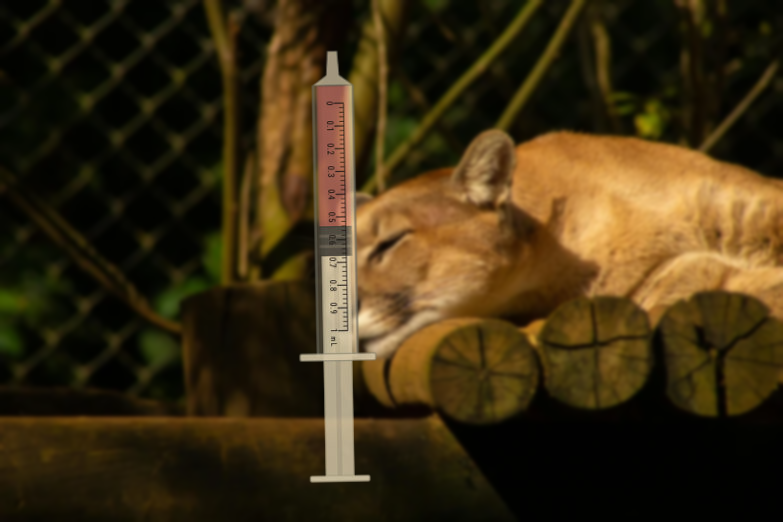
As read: 0.54,mL
